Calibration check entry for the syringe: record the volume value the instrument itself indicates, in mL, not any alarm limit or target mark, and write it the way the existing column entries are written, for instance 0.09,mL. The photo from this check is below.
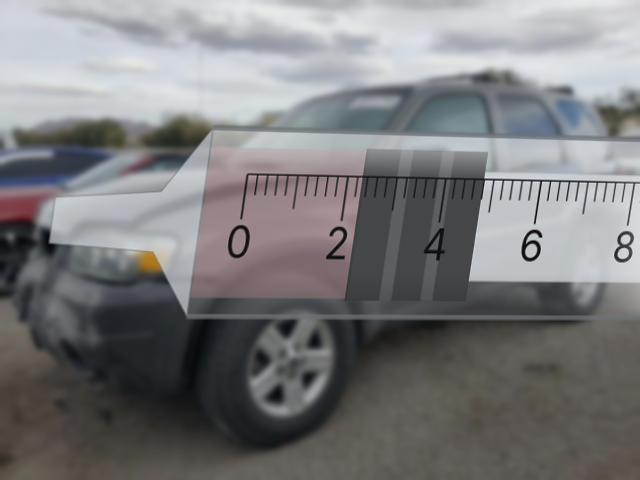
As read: 2.3,mL
